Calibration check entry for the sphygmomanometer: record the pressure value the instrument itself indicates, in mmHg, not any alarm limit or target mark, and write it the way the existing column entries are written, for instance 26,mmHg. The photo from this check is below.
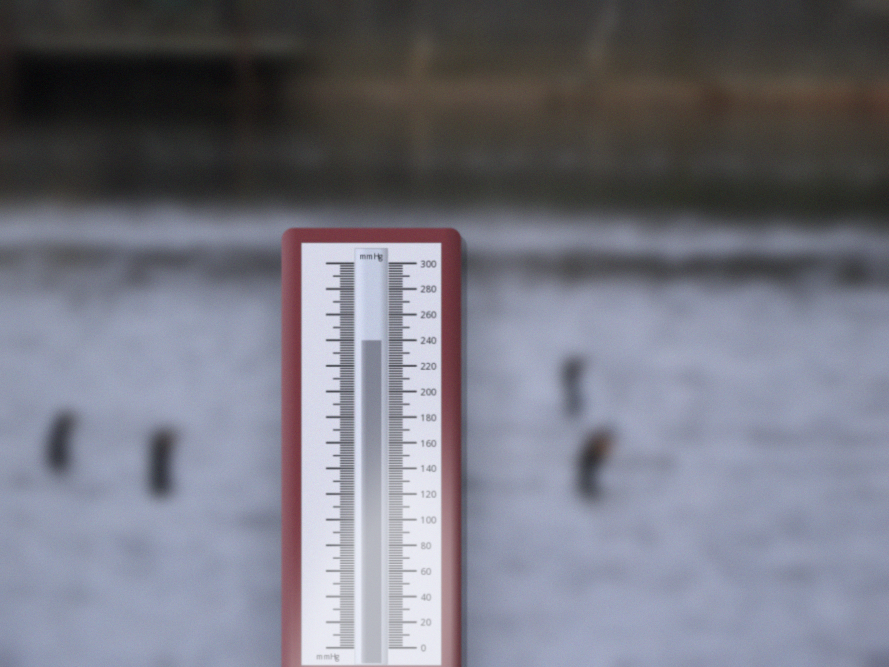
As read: 240,mmHg
